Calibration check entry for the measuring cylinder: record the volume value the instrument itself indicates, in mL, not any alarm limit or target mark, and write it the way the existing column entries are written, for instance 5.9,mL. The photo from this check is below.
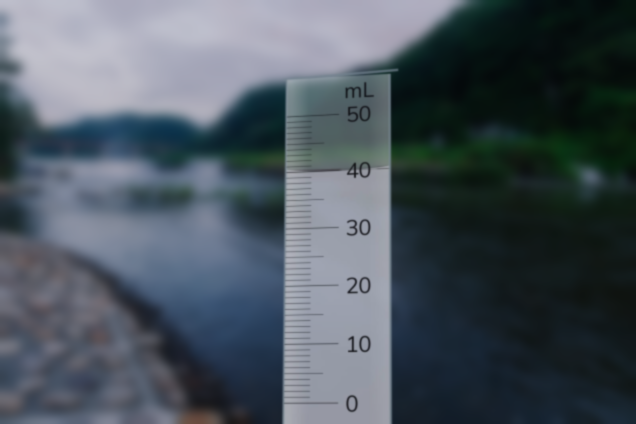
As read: 40,mL
